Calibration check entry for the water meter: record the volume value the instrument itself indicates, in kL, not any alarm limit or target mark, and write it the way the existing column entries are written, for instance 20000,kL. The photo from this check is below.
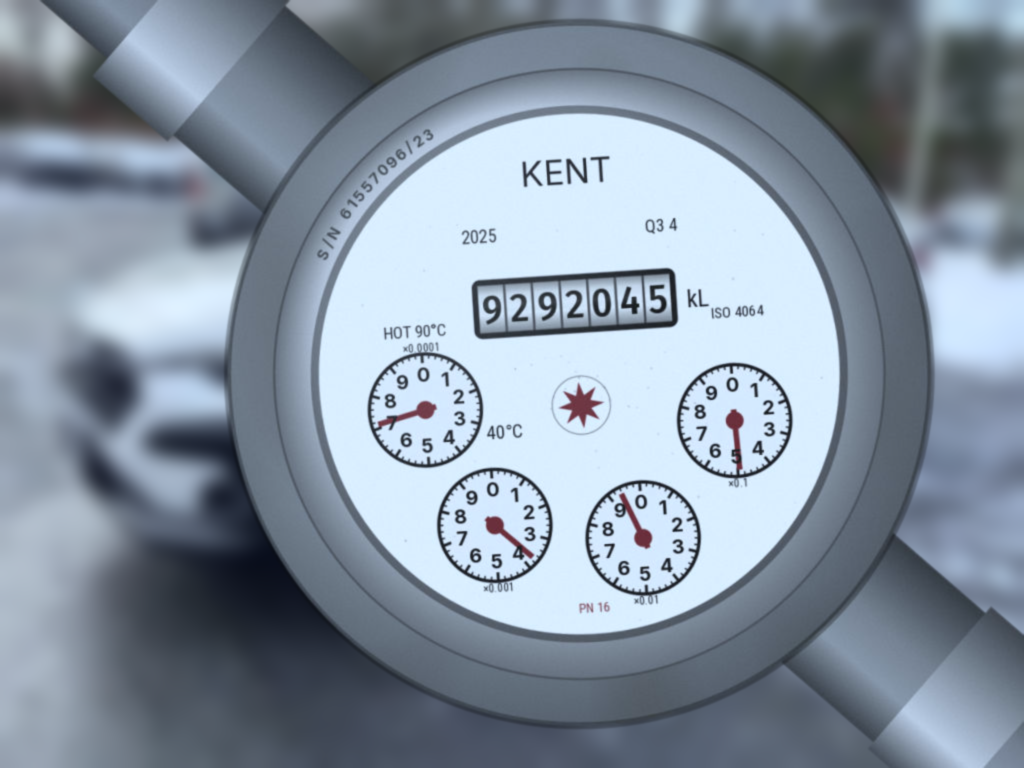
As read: 9292045.4937,kL
